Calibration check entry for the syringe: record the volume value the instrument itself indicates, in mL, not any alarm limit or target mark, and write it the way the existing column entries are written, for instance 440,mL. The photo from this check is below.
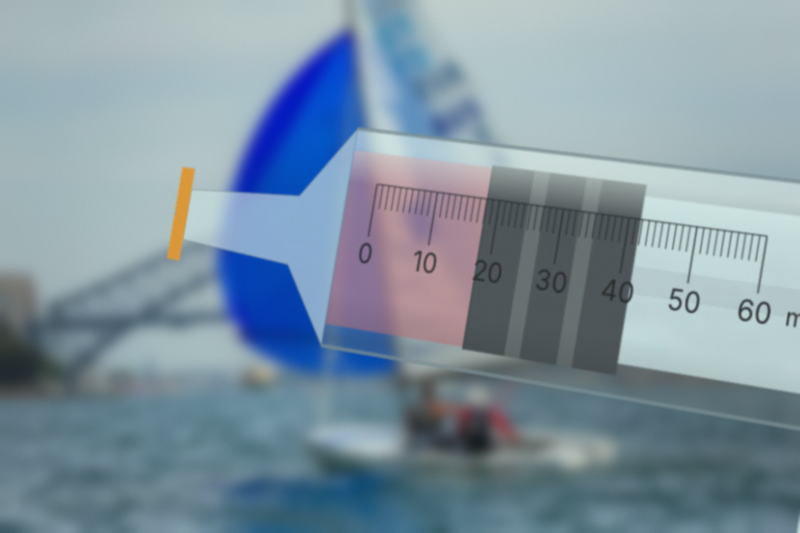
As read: 18,mL
